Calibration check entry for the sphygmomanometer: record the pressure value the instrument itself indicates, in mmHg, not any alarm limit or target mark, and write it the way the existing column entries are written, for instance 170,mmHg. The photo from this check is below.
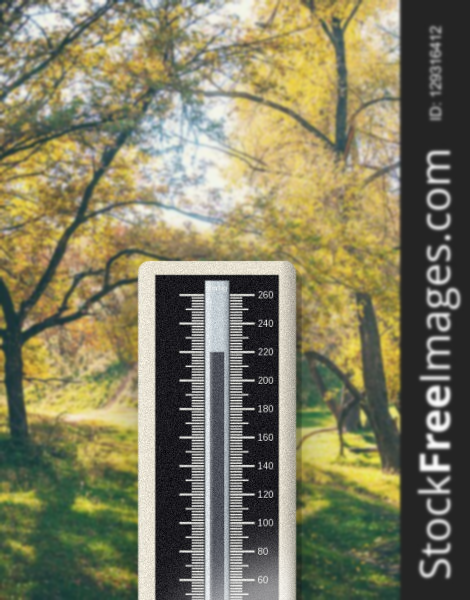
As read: 220,mmHg
